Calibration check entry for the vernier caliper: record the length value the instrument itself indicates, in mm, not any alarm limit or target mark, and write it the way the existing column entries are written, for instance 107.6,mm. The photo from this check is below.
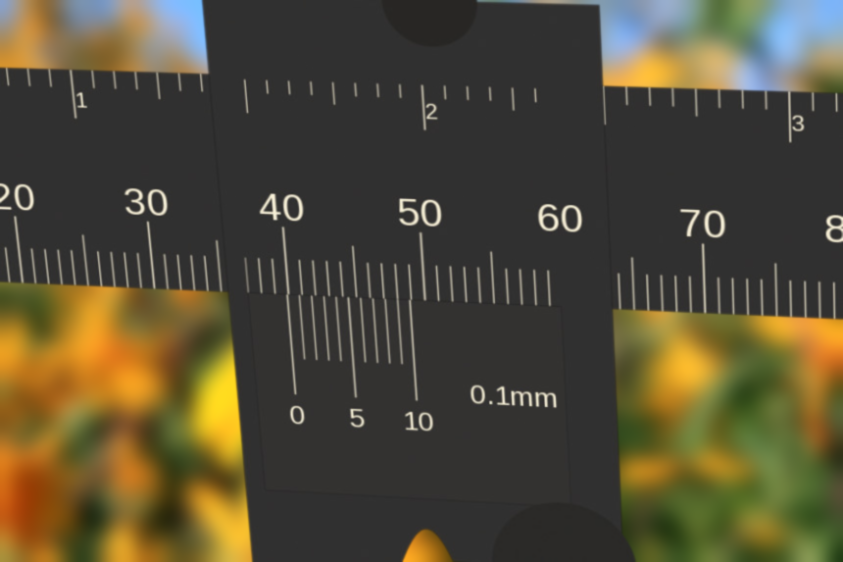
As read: 39.9,mm
